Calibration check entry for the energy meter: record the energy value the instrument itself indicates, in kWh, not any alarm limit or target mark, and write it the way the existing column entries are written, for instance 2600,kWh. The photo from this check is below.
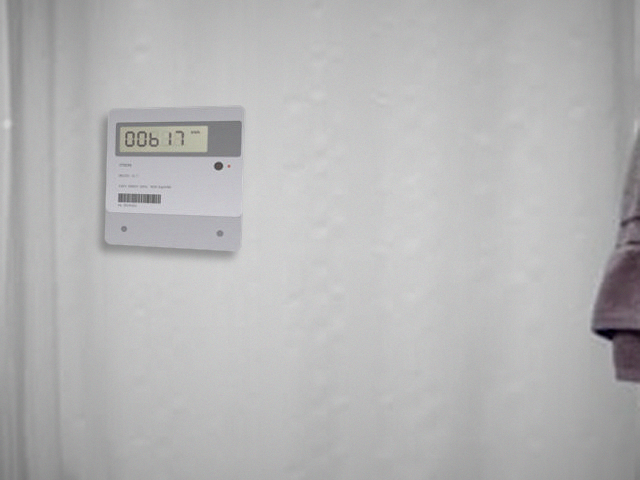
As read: 617,kWh
